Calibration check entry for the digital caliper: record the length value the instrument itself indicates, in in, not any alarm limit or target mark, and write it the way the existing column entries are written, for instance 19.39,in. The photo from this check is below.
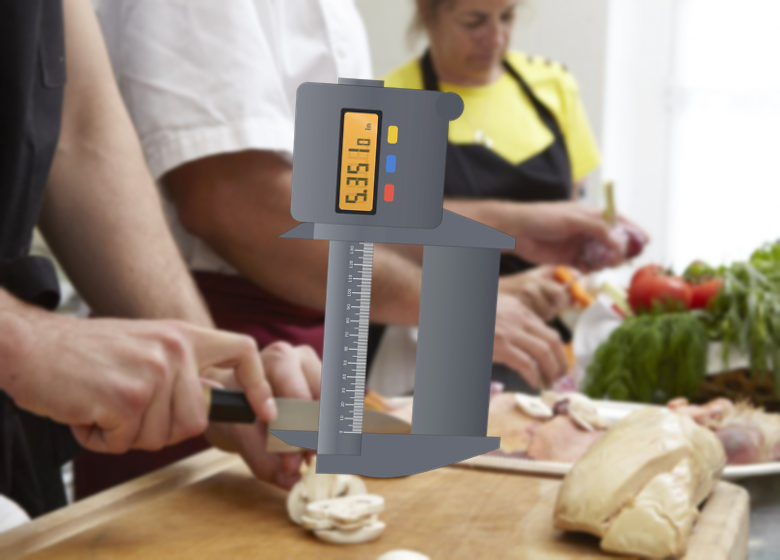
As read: 5.3510,in
